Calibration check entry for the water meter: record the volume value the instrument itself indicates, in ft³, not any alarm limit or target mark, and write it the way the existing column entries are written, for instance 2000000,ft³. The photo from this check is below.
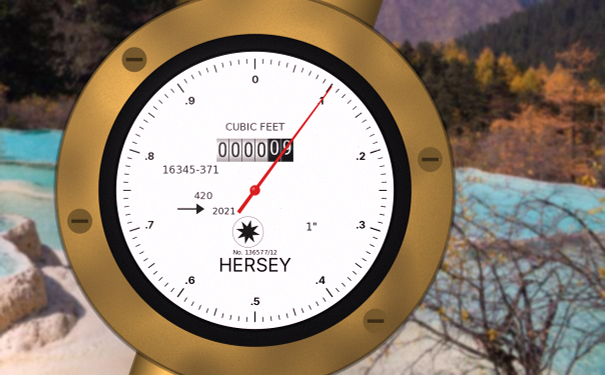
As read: 9.10,ft³
